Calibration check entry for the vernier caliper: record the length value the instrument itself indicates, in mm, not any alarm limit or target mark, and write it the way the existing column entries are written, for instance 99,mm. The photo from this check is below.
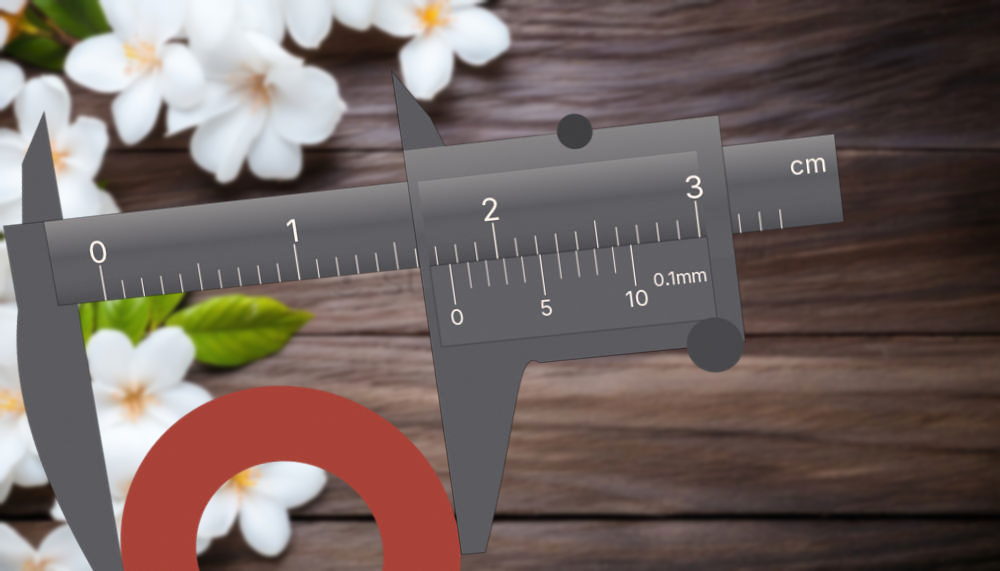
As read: 17.6,mm
